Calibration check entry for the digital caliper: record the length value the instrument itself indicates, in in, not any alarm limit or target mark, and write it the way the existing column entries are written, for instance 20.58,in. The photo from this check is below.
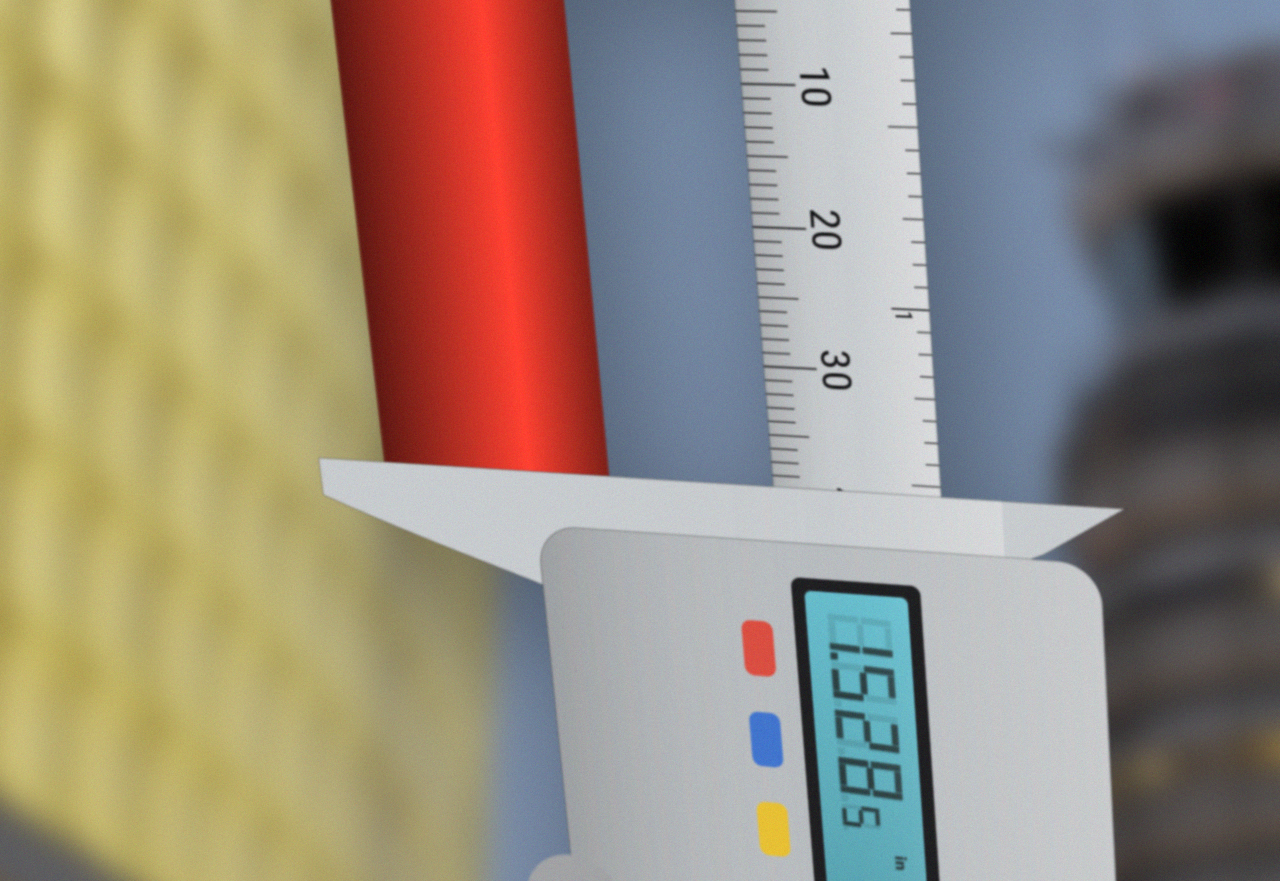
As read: 1.5285,in
